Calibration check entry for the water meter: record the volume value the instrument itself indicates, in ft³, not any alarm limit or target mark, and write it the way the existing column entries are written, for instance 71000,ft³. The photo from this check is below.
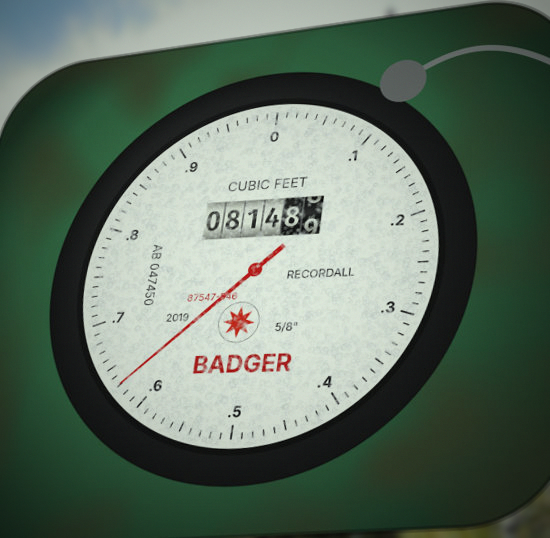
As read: 81488.63,ft³
